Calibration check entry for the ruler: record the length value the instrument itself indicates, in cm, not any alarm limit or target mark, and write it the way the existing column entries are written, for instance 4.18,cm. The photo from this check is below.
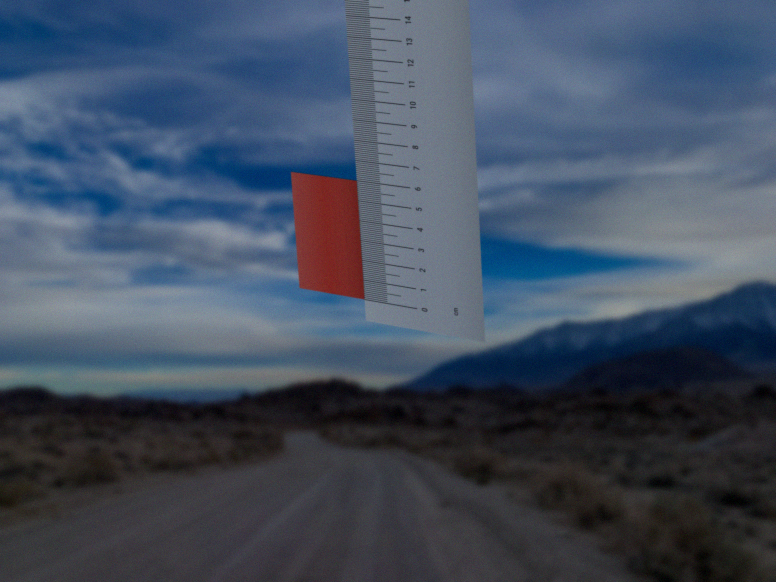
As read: 6,cm
